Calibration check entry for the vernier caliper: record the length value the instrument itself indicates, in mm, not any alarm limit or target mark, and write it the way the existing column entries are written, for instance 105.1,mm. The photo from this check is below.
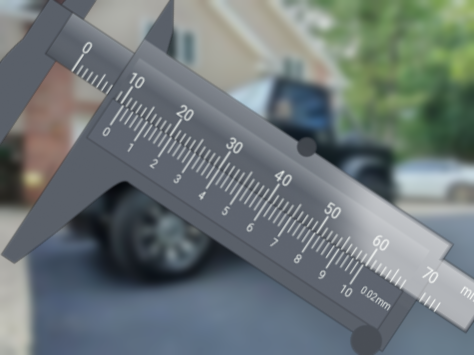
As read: 10.5,mm
